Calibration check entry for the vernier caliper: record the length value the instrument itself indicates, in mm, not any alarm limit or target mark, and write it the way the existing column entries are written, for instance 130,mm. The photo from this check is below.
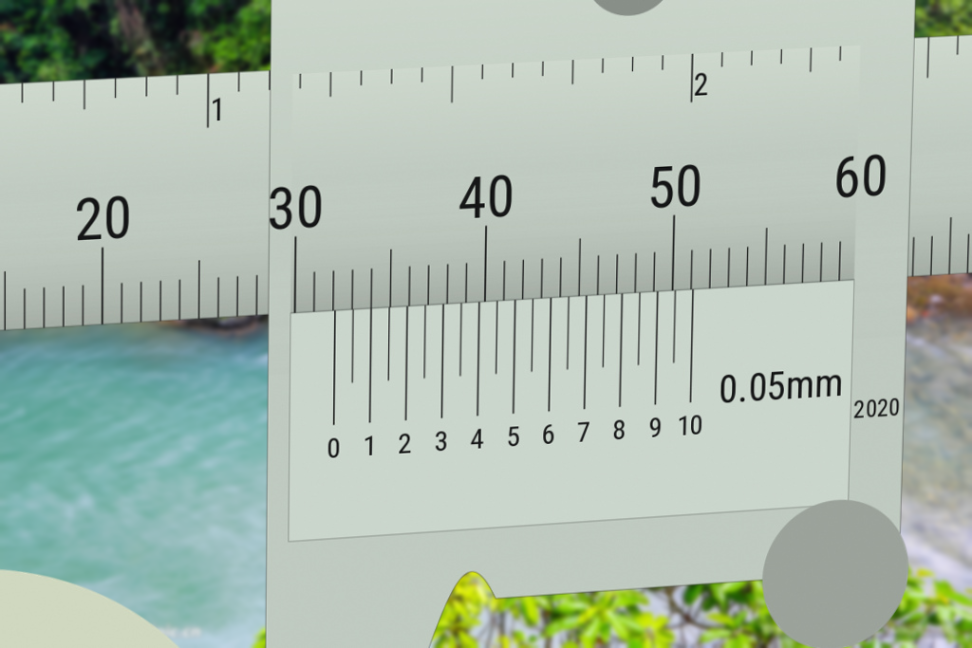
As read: 32.1,mm
